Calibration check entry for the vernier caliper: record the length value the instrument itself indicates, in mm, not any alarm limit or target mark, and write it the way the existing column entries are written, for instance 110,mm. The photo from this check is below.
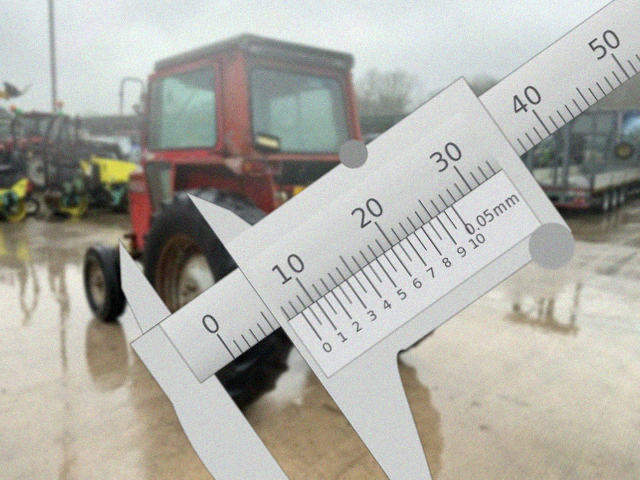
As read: 8.4,mm
